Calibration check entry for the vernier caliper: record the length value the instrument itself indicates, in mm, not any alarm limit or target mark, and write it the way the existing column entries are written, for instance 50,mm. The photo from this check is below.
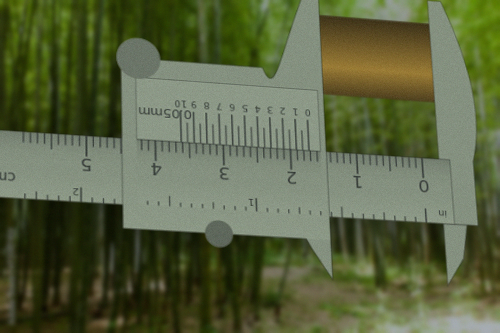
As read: 17.2,mm
